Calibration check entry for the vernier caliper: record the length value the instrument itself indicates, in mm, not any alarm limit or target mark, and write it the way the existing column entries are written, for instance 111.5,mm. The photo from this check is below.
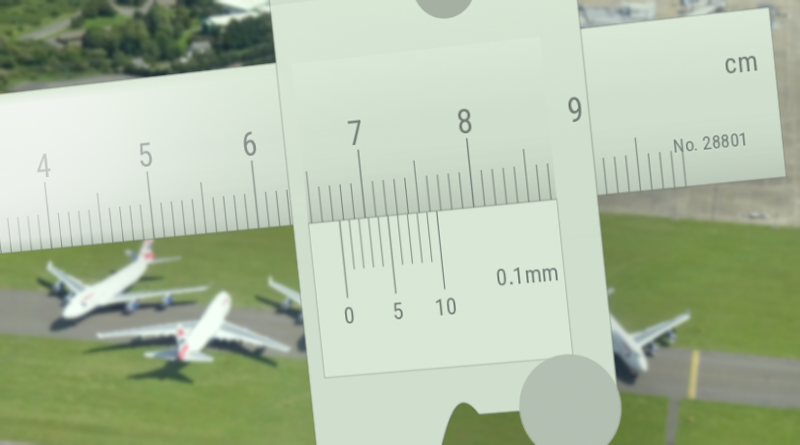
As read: 67.6,mm
